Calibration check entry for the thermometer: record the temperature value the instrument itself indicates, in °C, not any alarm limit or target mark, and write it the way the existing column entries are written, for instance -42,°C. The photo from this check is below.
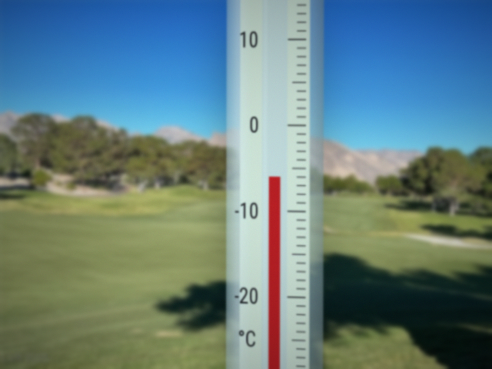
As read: -6,°C
